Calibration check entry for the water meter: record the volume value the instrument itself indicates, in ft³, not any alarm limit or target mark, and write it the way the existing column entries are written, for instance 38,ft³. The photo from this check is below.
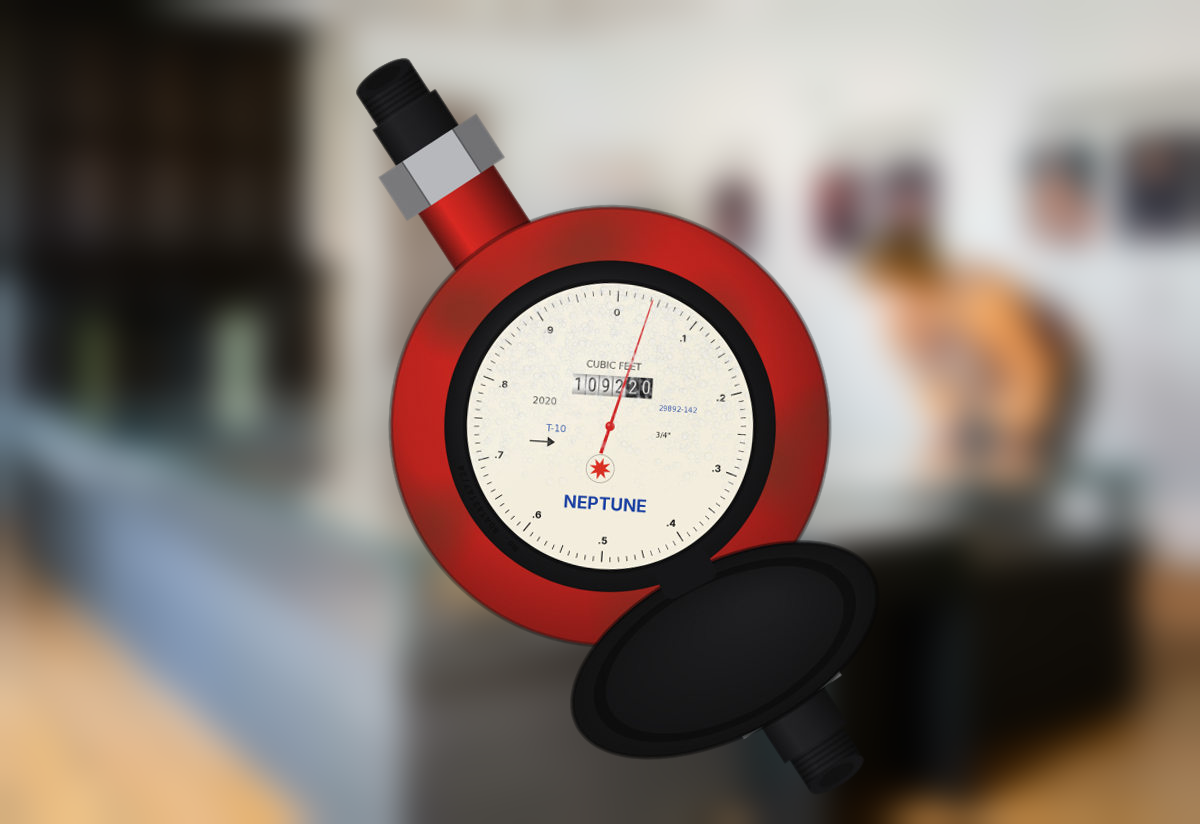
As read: 109220.04,ft³
